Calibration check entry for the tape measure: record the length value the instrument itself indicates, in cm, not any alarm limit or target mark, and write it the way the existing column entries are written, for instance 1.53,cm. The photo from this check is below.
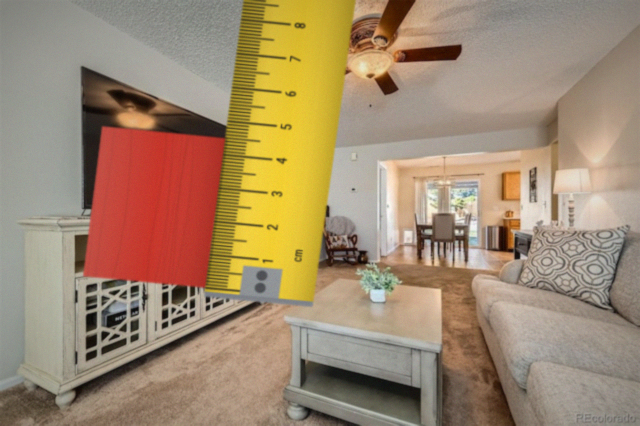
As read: 4.5,cm
